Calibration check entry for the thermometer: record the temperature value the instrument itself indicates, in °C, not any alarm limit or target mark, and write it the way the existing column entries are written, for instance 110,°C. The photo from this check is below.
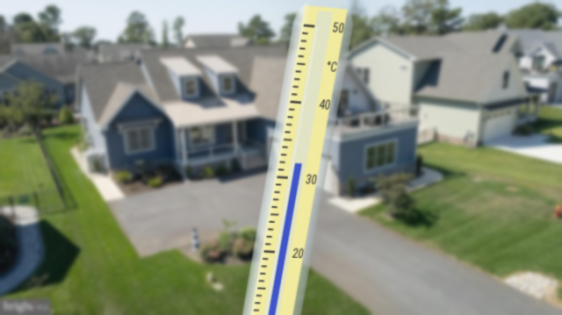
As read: 32,°C
